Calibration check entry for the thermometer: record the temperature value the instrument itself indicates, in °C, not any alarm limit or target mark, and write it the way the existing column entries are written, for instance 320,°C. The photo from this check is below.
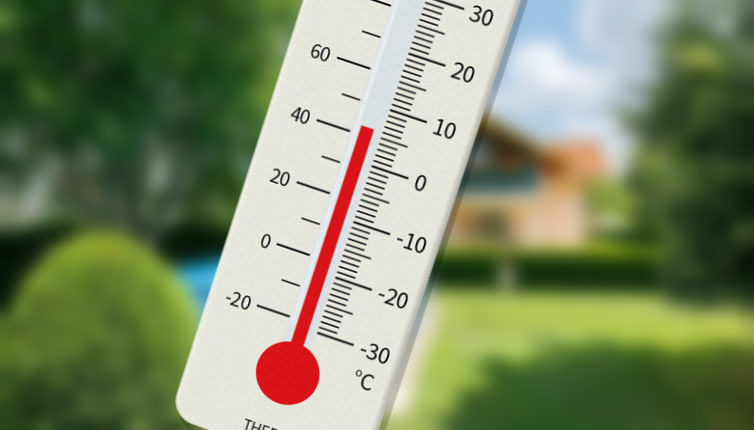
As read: 6,°C
